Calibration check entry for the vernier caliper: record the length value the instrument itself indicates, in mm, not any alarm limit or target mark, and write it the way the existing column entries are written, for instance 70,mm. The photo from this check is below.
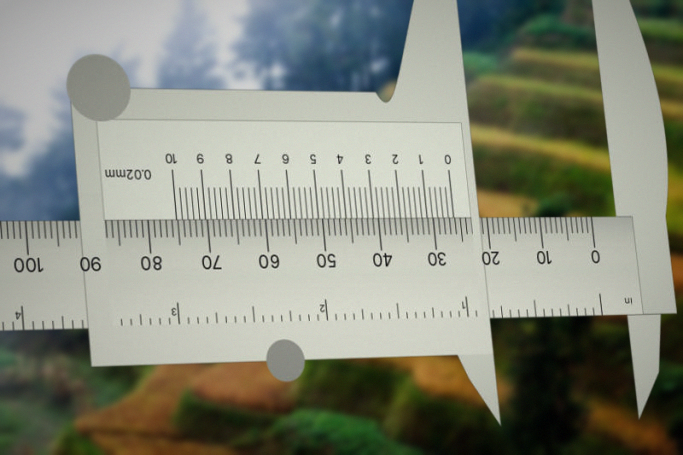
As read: 26.2,mm
